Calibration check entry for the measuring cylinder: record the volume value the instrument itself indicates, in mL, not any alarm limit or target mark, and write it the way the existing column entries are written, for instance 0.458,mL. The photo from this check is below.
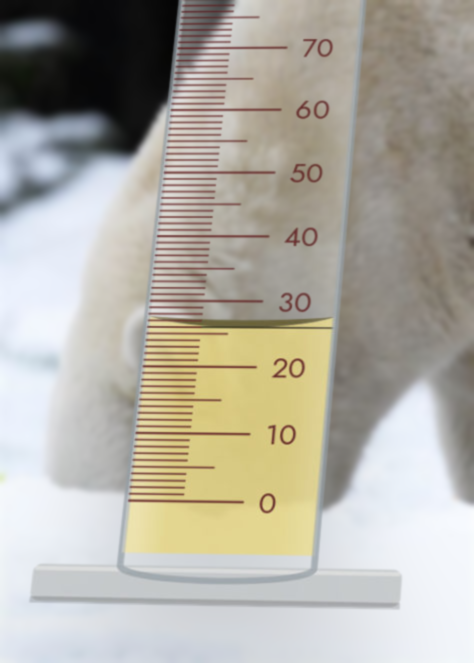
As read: 26,mL
